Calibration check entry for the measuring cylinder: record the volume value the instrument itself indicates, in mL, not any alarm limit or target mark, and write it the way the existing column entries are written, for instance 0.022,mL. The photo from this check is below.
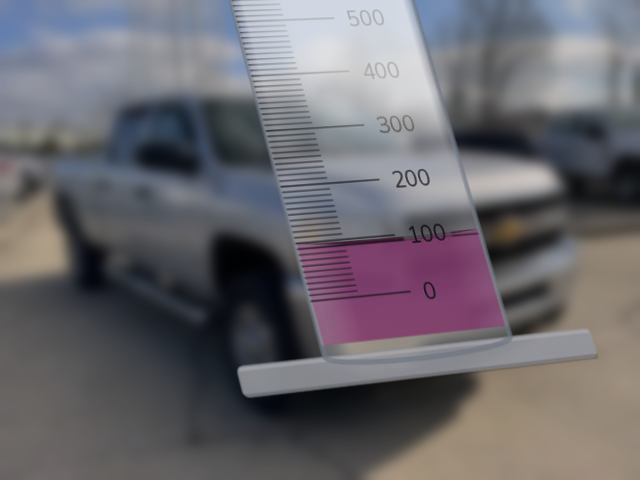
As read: 90,mL
